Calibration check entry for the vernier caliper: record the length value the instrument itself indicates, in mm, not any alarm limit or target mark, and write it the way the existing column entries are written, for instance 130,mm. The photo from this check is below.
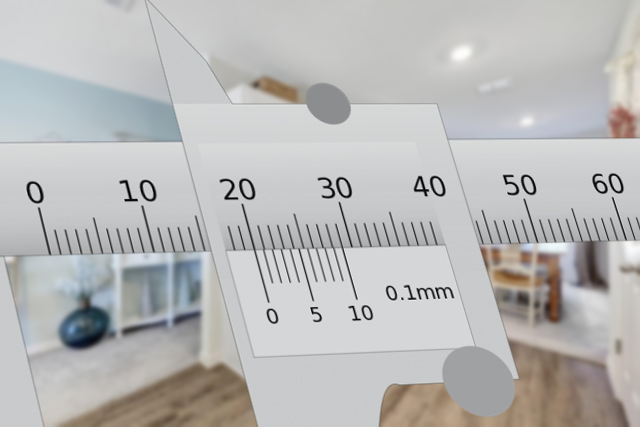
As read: 20.0,mm
